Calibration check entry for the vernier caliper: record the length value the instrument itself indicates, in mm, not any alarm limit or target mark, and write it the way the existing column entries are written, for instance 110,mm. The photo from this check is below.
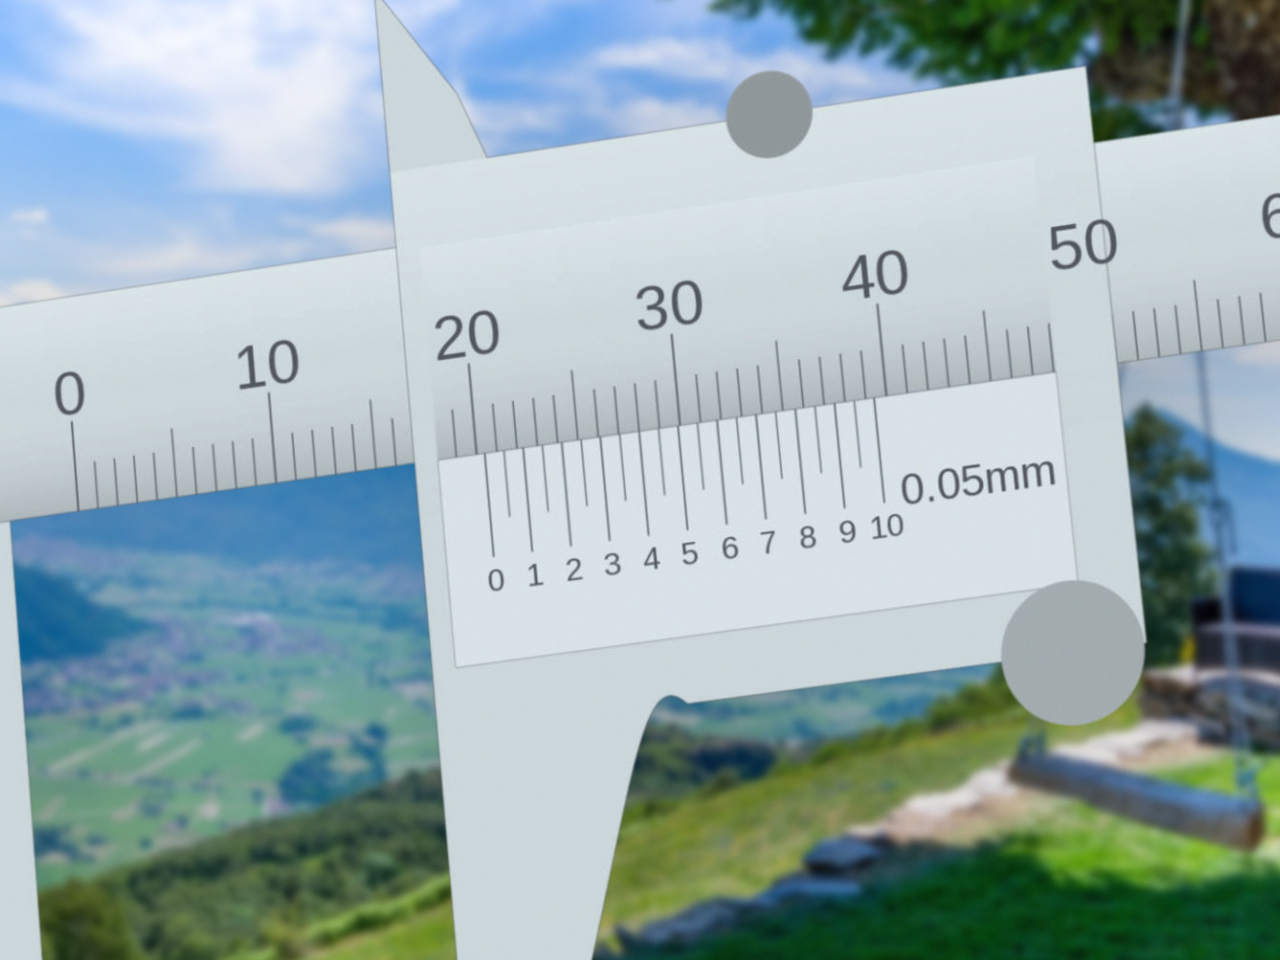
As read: 20.4,mm
